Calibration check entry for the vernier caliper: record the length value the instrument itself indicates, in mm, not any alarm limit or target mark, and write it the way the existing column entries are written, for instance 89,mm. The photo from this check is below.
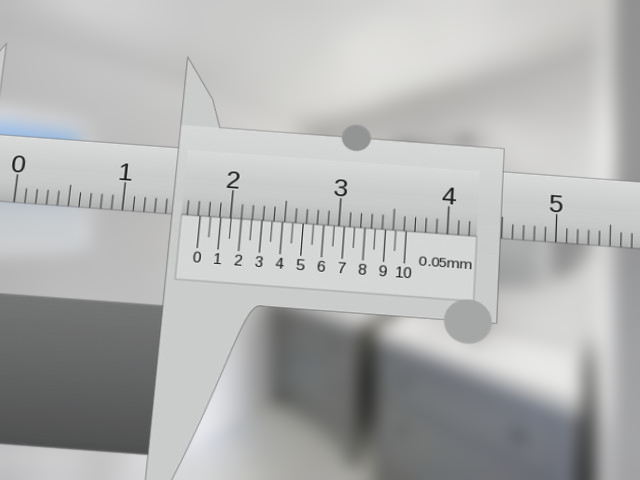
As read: 17.2,mm
